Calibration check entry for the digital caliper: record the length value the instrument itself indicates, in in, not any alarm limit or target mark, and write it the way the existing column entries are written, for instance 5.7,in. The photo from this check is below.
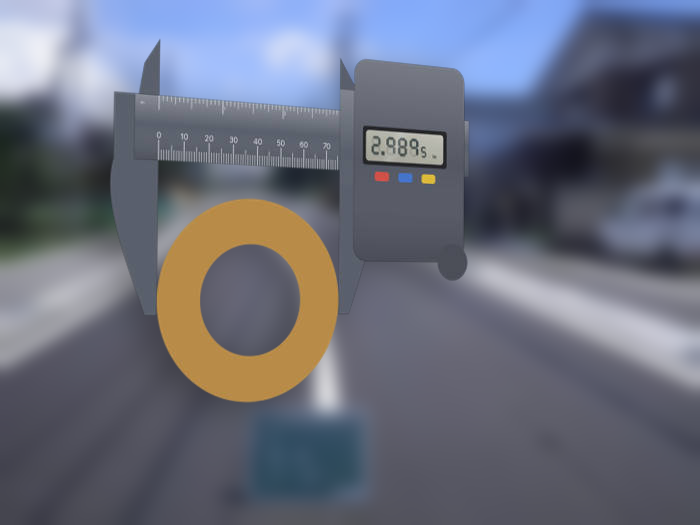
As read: 2.9895,in
